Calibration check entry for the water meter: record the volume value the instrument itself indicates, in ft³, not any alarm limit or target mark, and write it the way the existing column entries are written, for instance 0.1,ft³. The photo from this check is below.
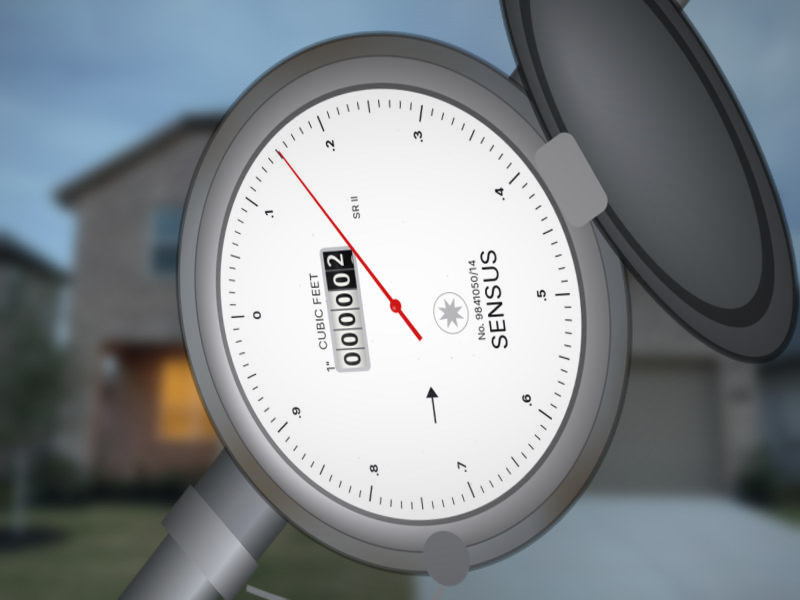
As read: 2.15,ft³
